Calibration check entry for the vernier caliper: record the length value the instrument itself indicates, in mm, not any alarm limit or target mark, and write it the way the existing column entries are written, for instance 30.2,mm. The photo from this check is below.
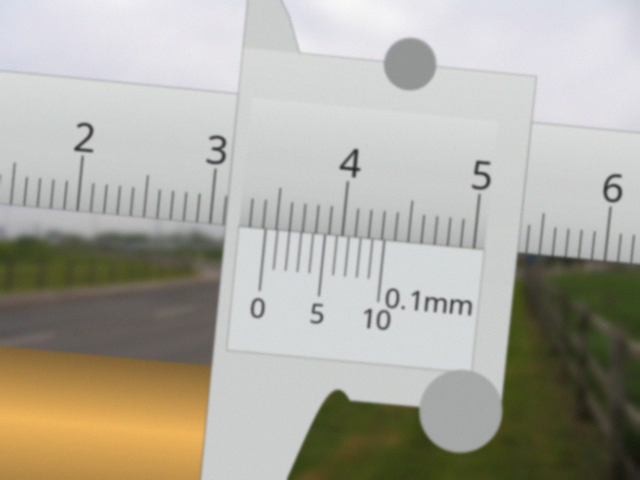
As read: 34.2,mm
